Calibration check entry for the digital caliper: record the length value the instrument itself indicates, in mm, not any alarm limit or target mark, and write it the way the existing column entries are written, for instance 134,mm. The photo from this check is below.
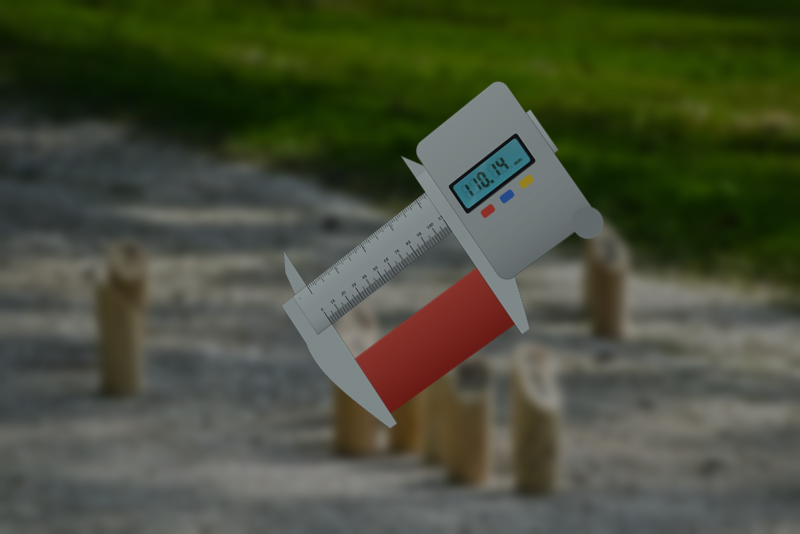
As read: 110.14,mm
